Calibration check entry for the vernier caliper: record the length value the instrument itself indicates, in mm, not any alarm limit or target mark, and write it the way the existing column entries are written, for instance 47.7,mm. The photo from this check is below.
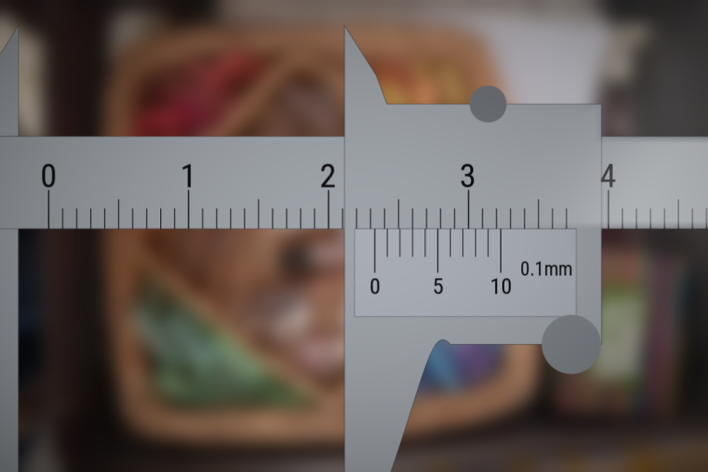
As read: 23.3,mm
